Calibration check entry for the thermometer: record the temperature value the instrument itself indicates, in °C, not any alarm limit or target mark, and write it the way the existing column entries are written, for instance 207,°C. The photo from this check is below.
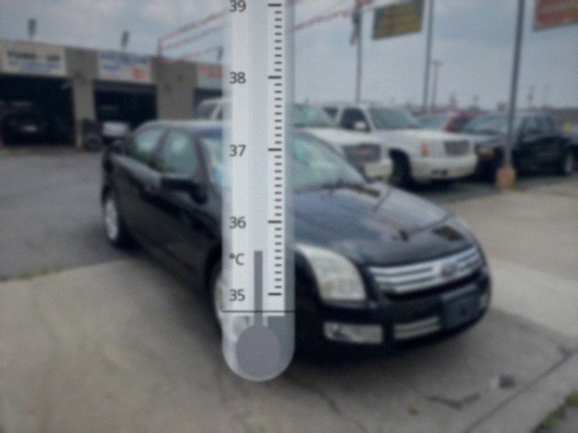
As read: 35.6,°C
